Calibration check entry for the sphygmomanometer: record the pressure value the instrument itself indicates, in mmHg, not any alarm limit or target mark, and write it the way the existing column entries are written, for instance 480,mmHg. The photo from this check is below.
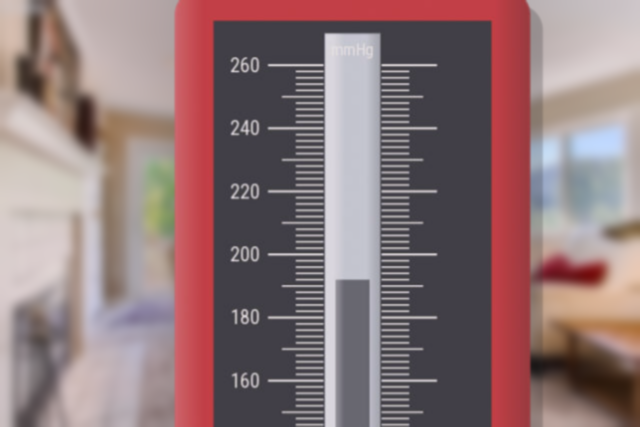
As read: 192,mmHg
